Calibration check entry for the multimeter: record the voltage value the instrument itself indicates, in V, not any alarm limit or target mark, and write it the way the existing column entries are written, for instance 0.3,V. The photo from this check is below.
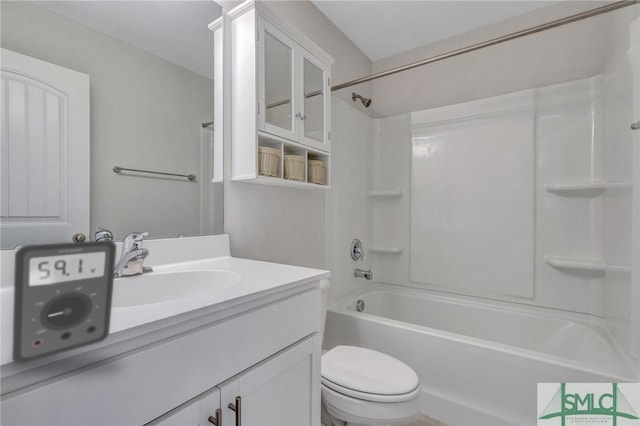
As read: 59.1,V
